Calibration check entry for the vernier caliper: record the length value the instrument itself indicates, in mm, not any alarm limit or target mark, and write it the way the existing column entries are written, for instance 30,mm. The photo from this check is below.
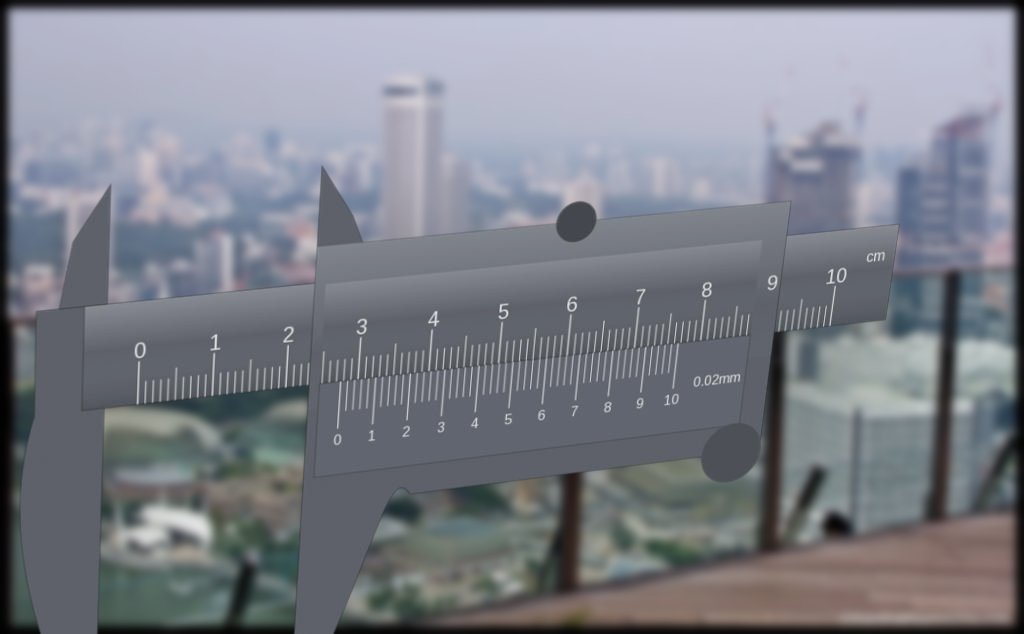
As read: 27.6,mm
